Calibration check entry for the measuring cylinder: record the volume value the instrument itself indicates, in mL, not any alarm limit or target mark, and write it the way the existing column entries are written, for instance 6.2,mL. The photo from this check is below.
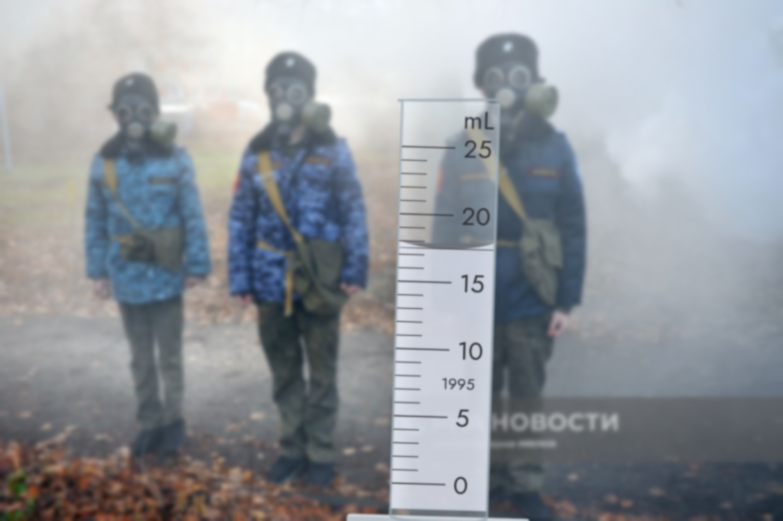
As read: 17.5,mL
